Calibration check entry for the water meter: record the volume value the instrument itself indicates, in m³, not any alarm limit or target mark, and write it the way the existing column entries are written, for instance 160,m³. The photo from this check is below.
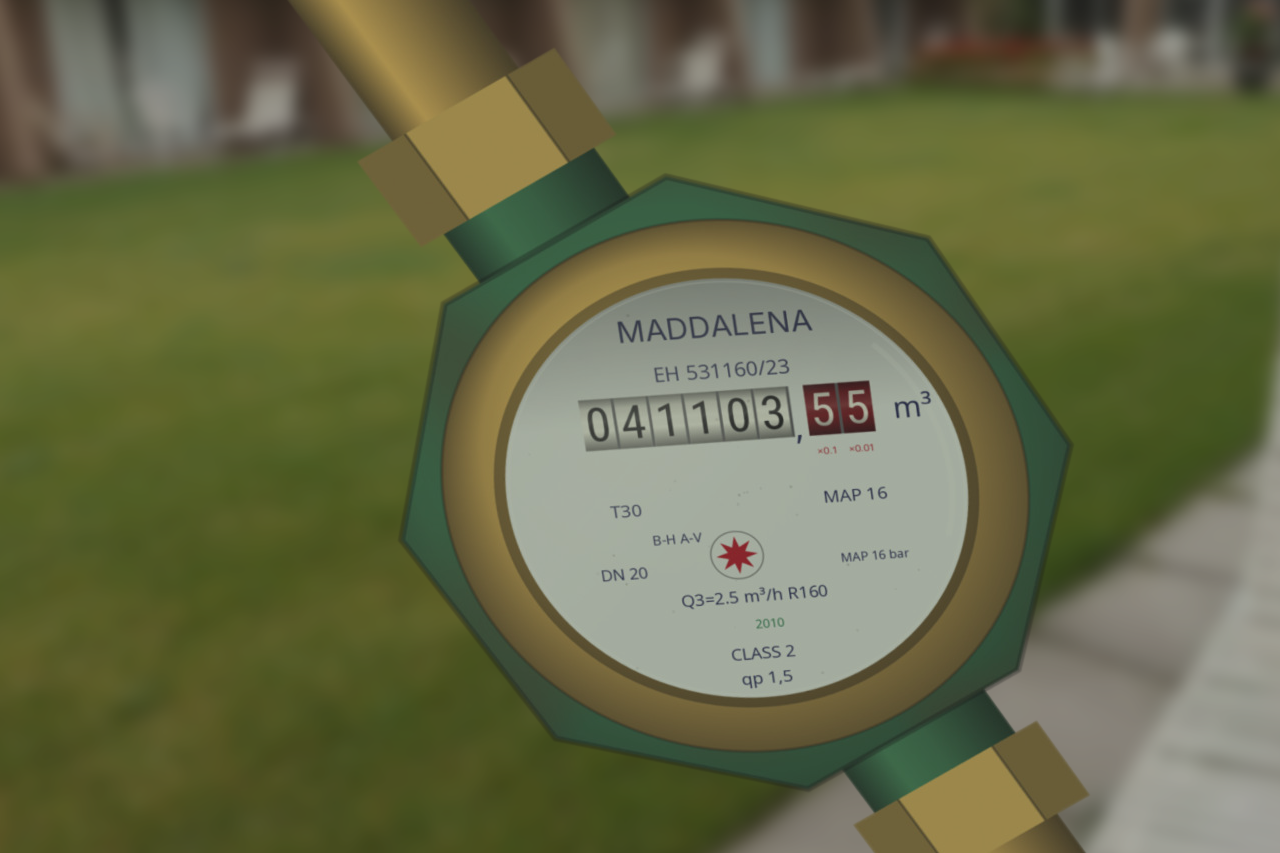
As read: 41103.55,m³
